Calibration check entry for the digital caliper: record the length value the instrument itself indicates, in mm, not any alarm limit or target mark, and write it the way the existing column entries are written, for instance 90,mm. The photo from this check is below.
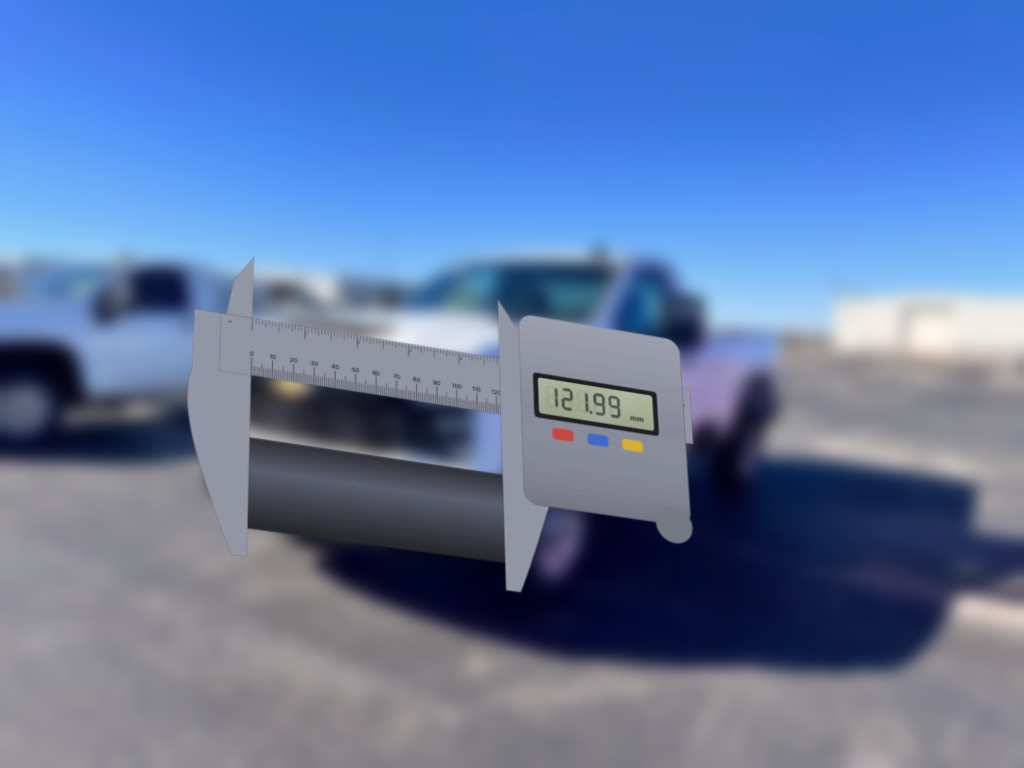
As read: 121.99,mm
